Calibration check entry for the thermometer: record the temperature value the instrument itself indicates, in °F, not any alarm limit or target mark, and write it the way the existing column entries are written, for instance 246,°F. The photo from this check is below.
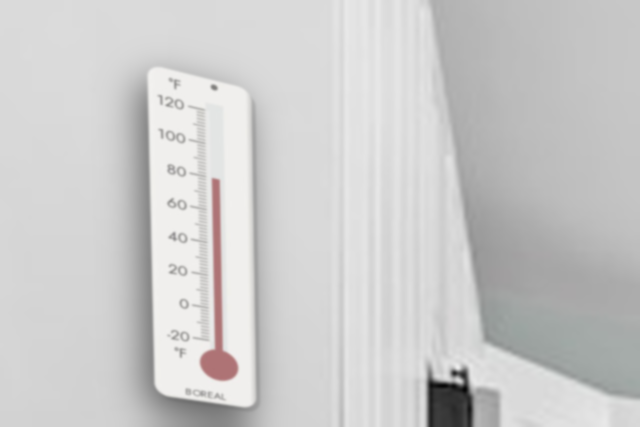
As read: 80,°F
